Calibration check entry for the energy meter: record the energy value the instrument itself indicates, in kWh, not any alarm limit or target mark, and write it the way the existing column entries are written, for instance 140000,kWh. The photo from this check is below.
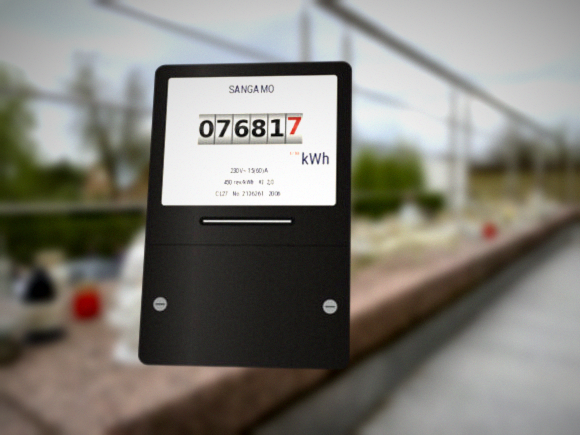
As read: 7681.7,kWh
